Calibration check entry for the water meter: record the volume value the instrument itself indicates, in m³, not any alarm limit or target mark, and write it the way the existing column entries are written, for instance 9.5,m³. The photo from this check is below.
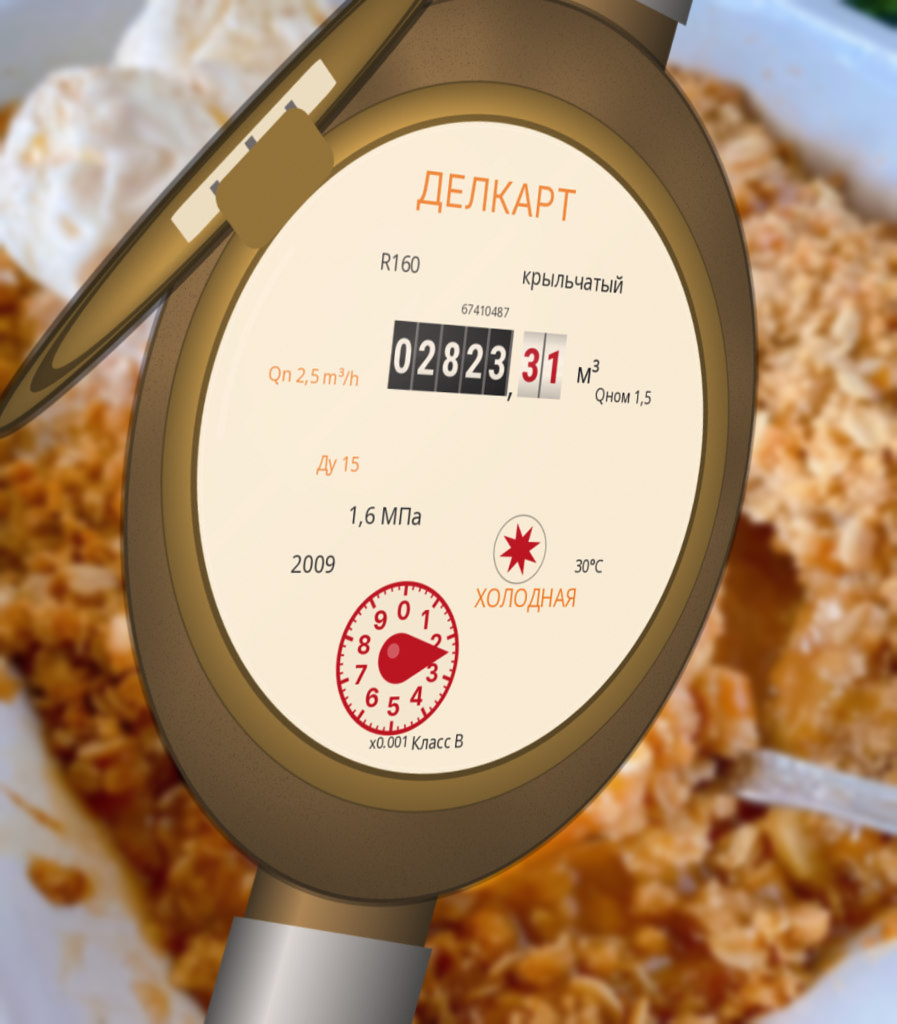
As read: 2823.312,m³
